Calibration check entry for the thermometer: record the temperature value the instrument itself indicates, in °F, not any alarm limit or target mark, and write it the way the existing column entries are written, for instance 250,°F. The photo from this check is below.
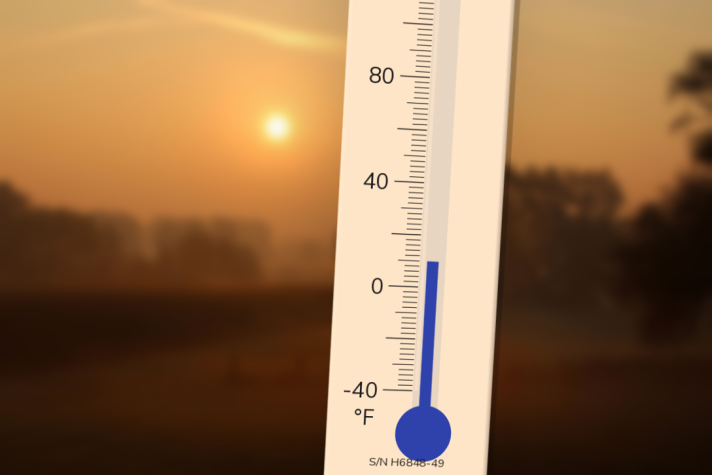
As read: 10,°F
